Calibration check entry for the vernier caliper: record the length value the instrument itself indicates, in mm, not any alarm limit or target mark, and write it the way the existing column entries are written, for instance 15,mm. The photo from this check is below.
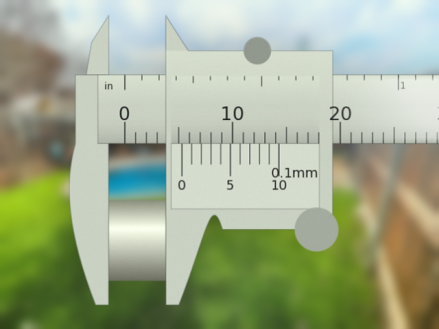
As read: 5.3,mm
